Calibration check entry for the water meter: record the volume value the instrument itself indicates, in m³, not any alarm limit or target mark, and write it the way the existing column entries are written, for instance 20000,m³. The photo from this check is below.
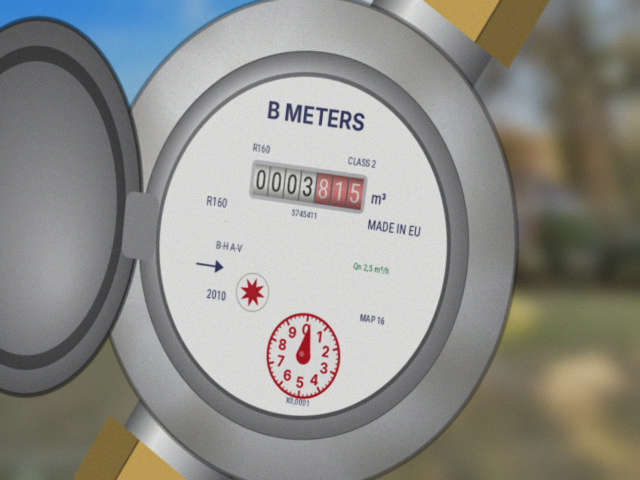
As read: 3.8150,m³
